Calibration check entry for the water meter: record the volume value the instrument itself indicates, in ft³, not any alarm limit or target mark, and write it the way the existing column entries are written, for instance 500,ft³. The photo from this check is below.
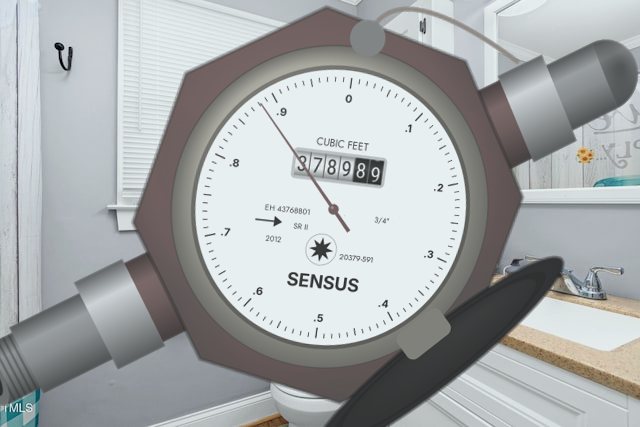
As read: 378988.88,ft³
